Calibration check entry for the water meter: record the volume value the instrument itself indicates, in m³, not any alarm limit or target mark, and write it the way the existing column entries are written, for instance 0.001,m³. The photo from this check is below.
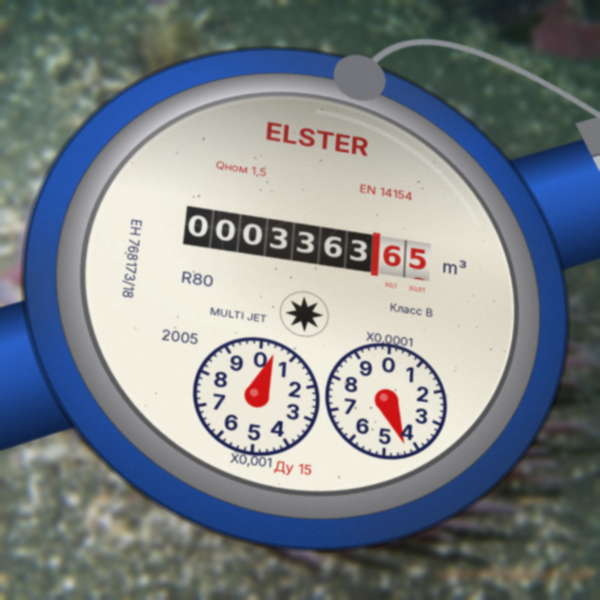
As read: 3363.6504,m³
